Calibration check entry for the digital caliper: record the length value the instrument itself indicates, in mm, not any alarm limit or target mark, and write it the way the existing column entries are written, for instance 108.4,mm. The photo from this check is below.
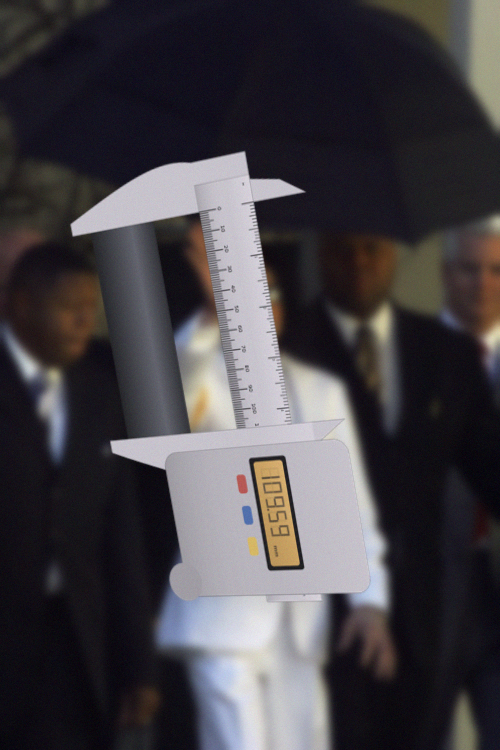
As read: 109.59,mm
